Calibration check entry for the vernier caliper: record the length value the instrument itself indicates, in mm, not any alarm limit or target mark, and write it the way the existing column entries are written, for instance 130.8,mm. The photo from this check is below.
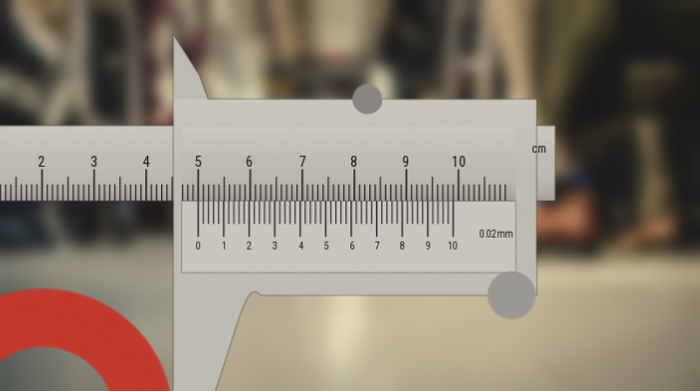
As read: 50.0,mm
